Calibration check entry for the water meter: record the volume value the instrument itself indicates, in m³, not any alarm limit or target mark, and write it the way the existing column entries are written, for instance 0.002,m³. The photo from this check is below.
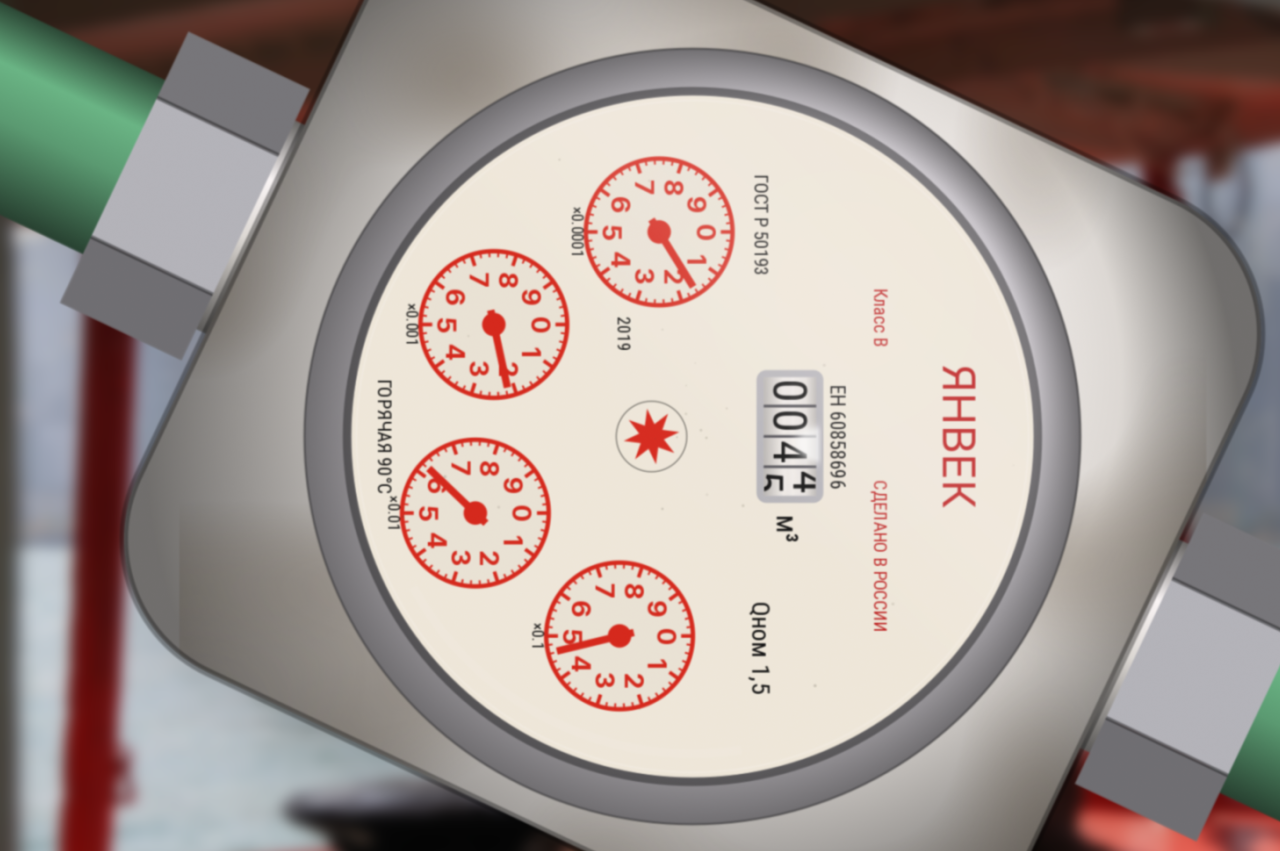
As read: 44.4621,m³
